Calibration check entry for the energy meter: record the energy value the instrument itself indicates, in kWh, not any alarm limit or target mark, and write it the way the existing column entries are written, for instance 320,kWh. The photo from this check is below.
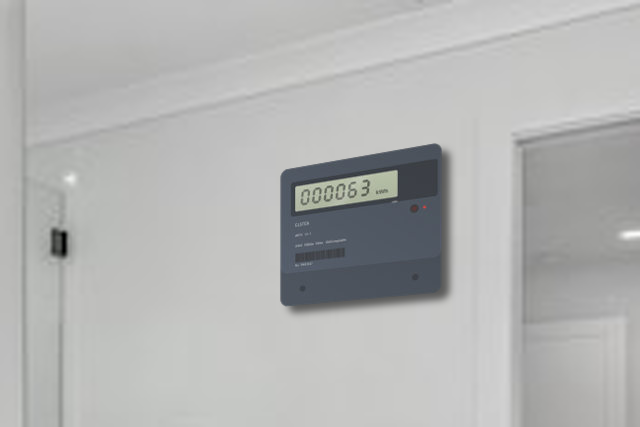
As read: 63,kWh
